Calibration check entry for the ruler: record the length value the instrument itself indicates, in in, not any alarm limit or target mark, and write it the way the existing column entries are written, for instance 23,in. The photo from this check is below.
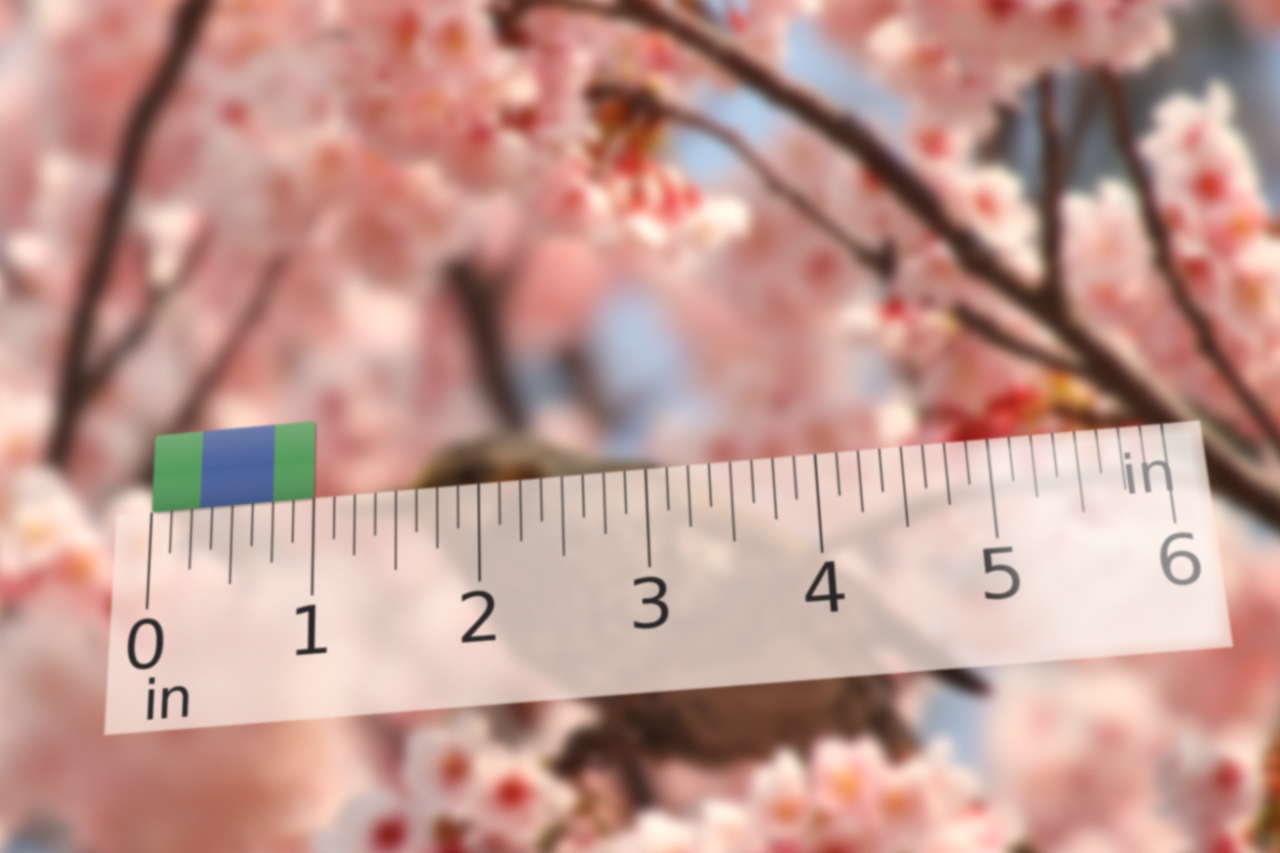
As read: 1,in
